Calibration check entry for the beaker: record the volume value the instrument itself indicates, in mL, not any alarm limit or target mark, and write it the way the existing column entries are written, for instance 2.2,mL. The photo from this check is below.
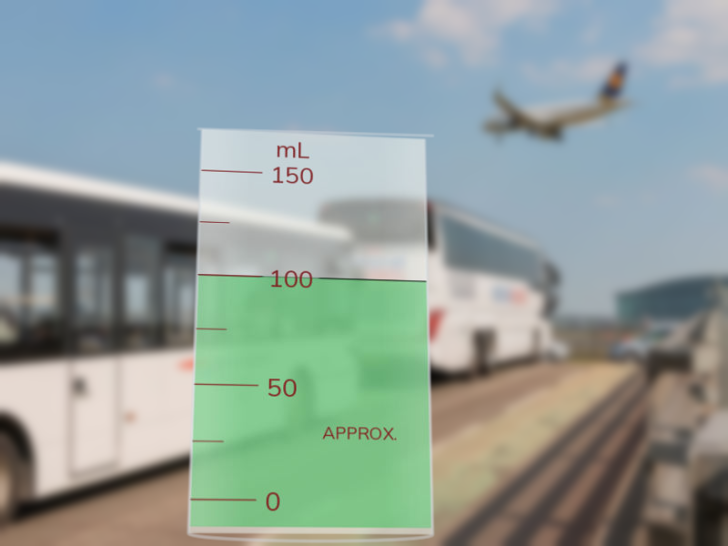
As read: 100,mL
